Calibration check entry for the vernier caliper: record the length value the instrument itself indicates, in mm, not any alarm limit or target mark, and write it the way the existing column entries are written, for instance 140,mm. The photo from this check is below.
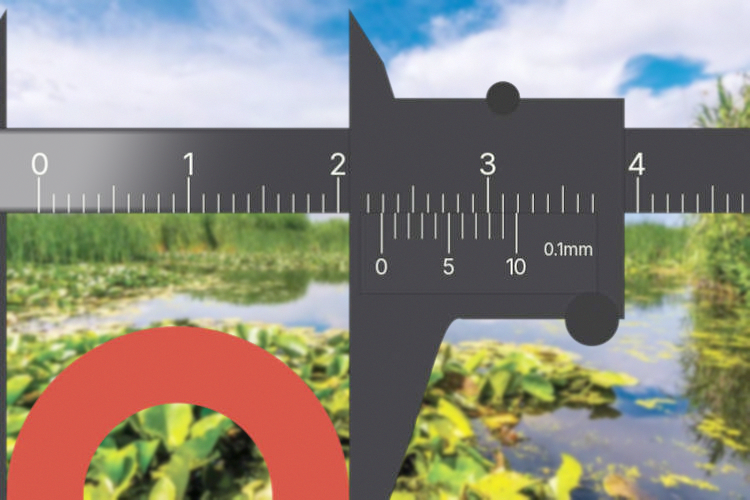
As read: 22.9,mm
